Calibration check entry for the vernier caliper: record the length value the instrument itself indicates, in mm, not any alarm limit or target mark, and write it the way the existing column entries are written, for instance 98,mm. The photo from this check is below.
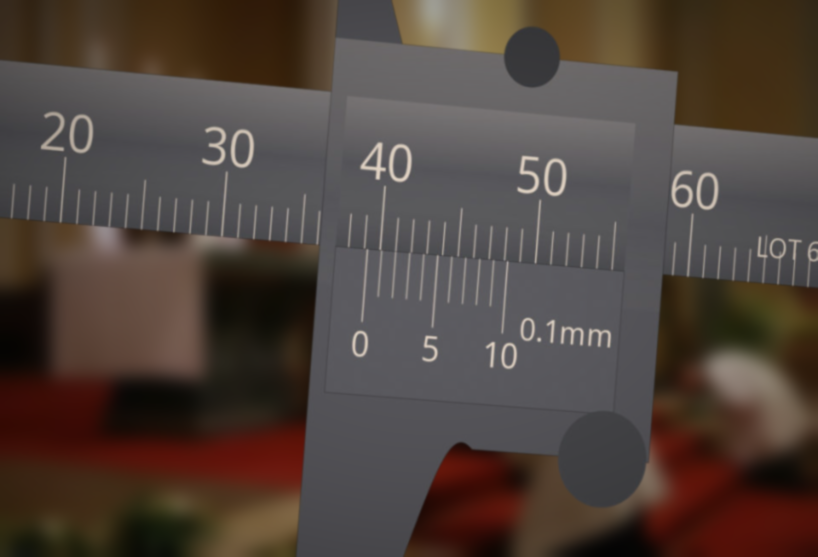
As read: 39.2,mm
